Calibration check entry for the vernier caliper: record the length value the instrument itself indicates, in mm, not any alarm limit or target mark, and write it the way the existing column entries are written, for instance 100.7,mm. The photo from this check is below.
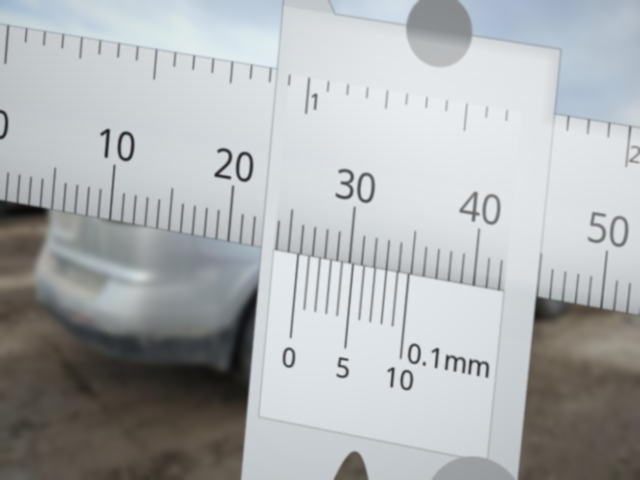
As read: 25.8,mm
